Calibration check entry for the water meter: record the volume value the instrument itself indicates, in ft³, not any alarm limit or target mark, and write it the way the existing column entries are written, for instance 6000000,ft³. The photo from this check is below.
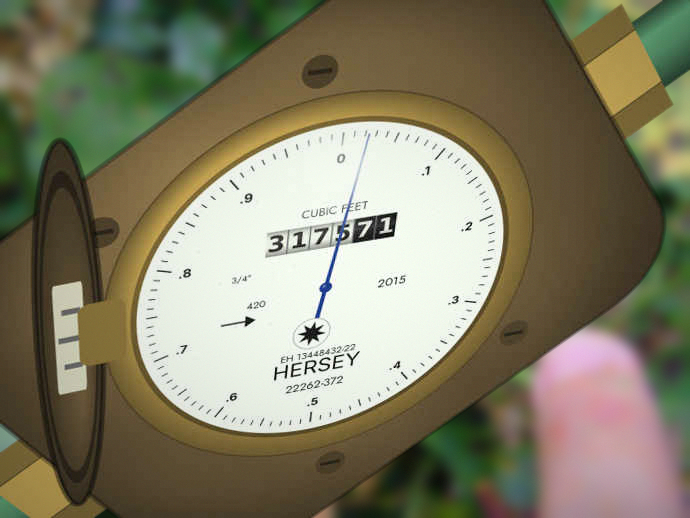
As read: 317571.02,ft³
